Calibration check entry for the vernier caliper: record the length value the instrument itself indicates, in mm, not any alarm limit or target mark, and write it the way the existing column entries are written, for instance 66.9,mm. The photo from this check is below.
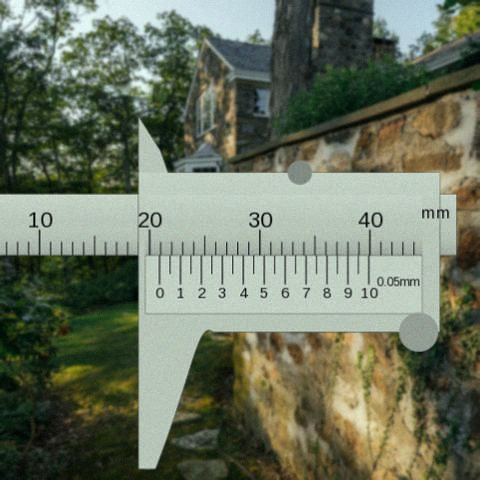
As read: 20.9,mm
